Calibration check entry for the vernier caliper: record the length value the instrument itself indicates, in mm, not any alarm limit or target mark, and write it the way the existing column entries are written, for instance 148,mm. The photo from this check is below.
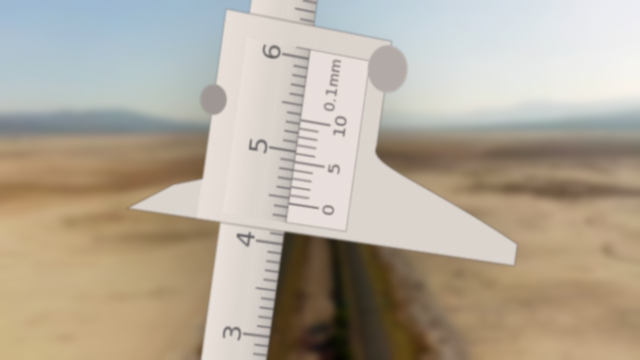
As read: 44.4,mm
